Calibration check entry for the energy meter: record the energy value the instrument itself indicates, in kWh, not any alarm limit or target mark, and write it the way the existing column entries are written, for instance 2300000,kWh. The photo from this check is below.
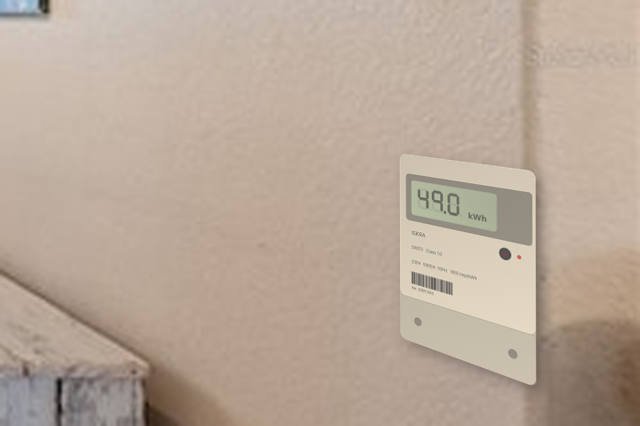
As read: 49.0,kWh
